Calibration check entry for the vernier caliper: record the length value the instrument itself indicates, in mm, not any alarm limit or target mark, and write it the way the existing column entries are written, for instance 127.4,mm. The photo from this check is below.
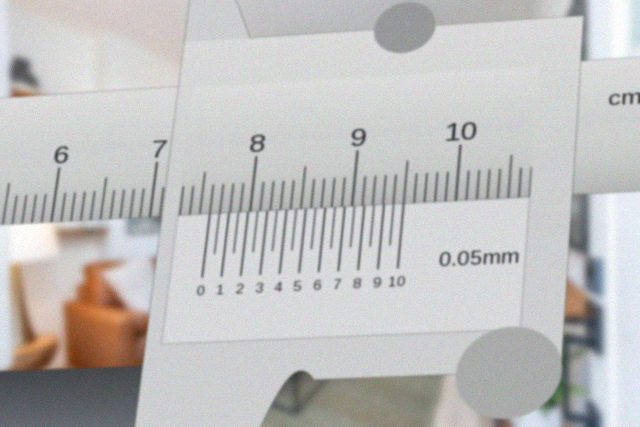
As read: 76.0,mm
